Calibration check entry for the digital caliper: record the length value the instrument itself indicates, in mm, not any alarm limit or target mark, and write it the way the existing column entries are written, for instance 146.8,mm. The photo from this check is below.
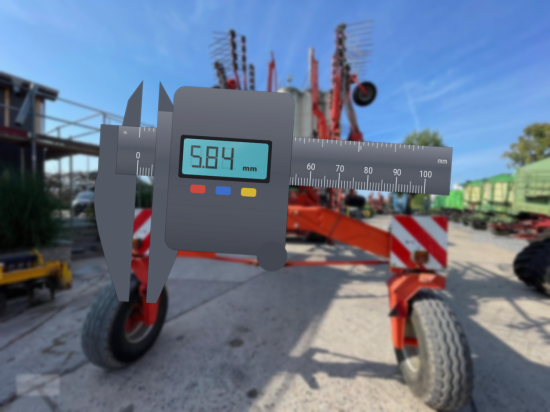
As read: 5.84,mm
